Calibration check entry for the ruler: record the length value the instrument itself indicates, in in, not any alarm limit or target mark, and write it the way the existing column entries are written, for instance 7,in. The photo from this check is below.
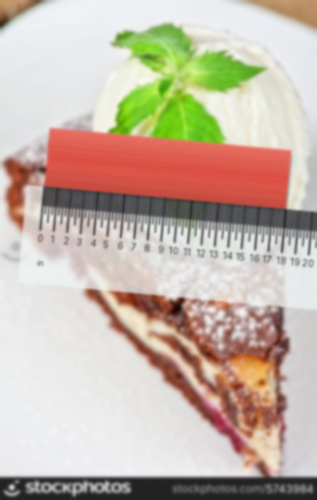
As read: 18,in
